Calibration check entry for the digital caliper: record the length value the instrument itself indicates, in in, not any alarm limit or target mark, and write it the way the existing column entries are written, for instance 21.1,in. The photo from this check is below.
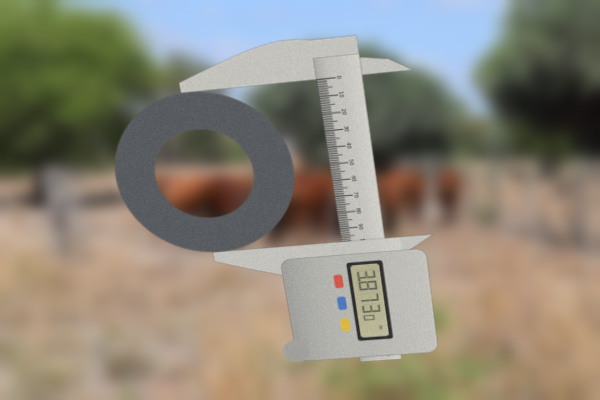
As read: 3.8730,in
